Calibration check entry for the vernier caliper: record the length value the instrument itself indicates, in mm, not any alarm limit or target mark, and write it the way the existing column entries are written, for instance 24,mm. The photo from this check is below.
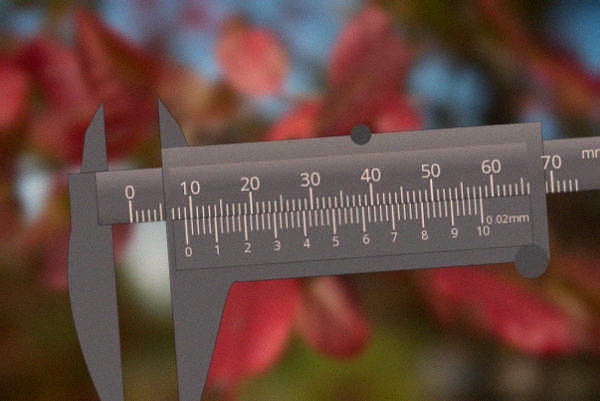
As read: 9.0,mm
